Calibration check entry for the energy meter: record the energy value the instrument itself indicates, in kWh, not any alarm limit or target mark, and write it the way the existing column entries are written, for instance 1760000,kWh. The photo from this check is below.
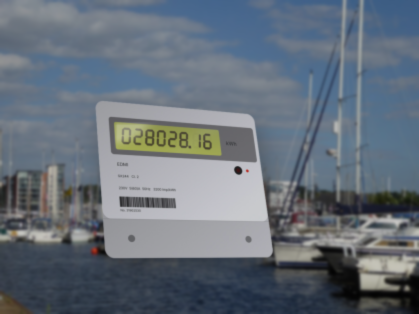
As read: 28028.16,kWh
